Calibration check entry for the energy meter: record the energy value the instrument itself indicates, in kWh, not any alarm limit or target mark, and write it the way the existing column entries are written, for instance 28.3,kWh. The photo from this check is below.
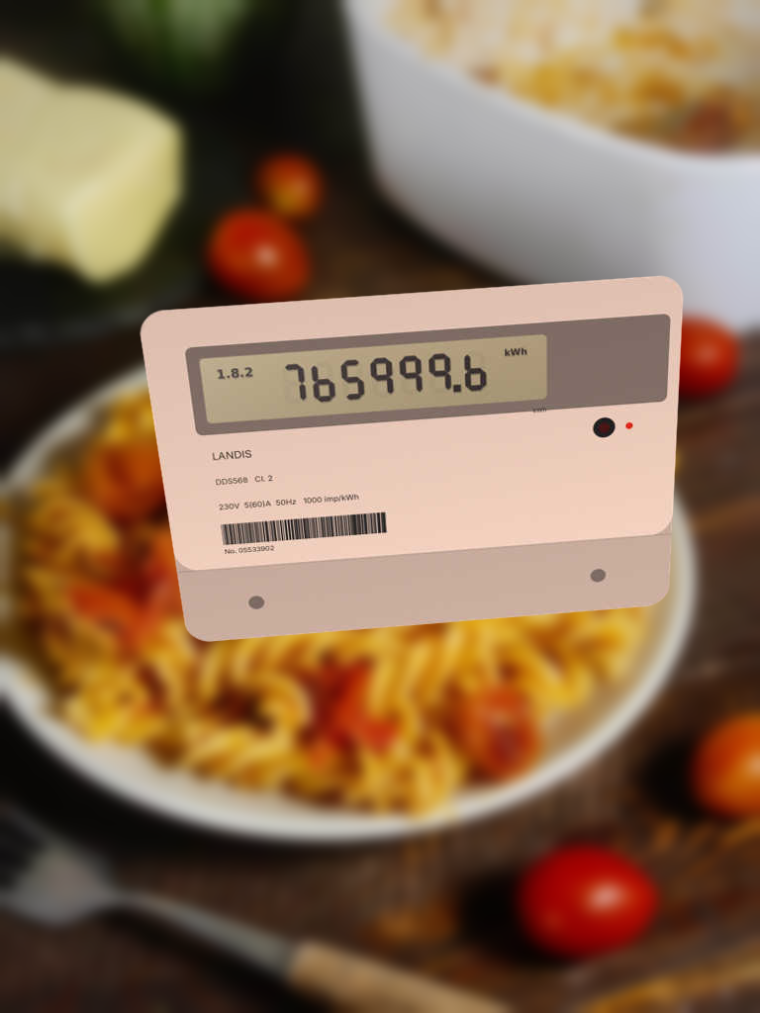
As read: 765999.6,kWh
